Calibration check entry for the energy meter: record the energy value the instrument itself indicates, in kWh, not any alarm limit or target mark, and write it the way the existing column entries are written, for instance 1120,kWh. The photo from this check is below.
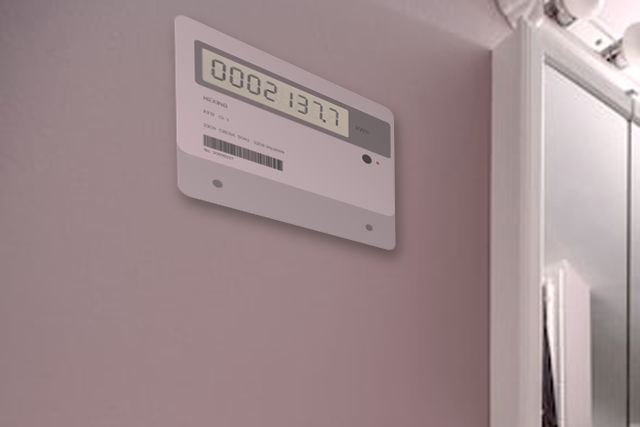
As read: 2137.7,kWh
